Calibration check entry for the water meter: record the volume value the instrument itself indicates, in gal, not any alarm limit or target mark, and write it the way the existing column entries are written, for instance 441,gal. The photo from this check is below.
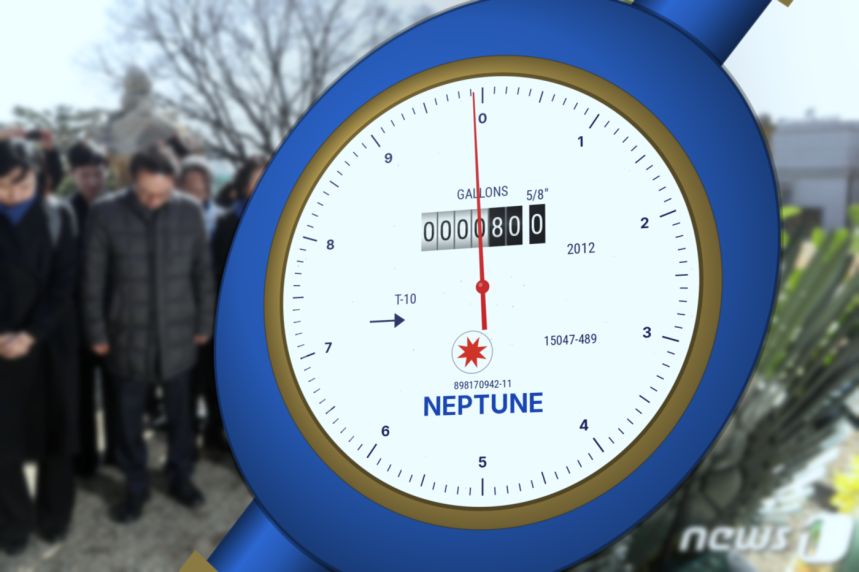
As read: 799.9,gal
